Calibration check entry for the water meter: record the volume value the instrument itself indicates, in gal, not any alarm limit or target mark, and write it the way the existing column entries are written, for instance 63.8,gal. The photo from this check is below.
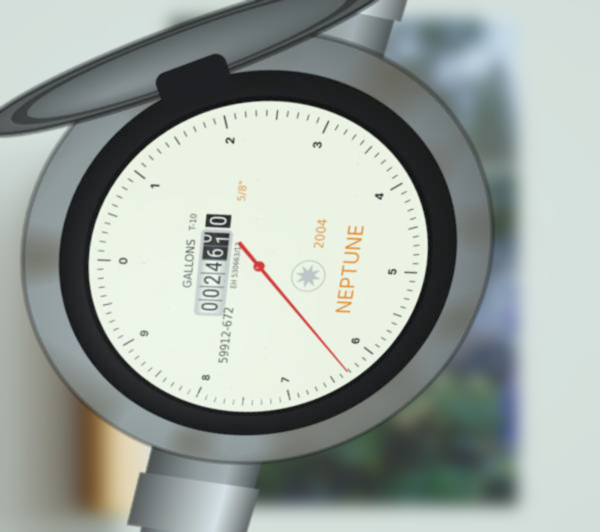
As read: 24606.3,gal
